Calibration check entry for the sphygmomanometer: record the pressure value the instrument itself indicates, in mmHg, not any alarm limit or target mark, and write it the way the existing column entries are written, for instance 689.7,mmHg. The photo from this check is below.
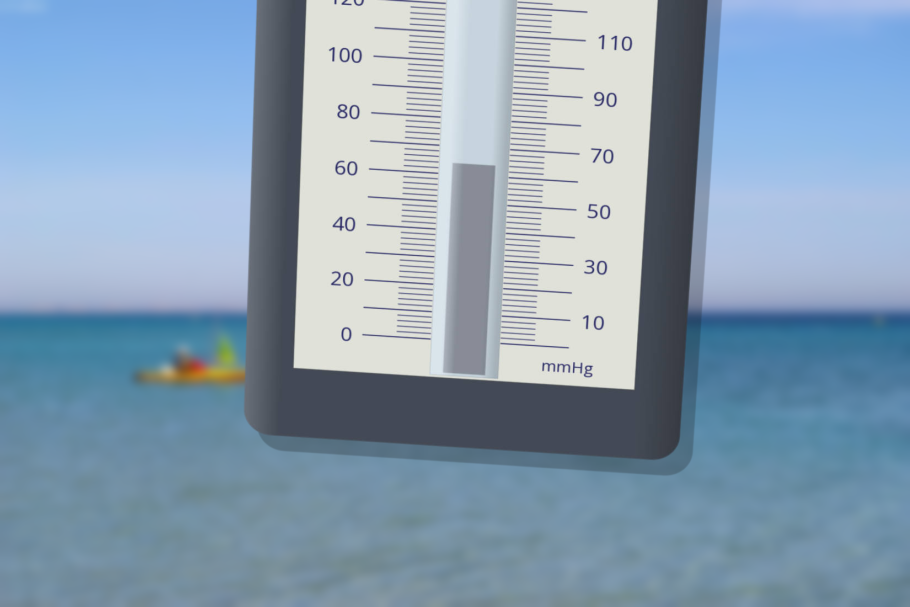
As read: 64,mmHg
